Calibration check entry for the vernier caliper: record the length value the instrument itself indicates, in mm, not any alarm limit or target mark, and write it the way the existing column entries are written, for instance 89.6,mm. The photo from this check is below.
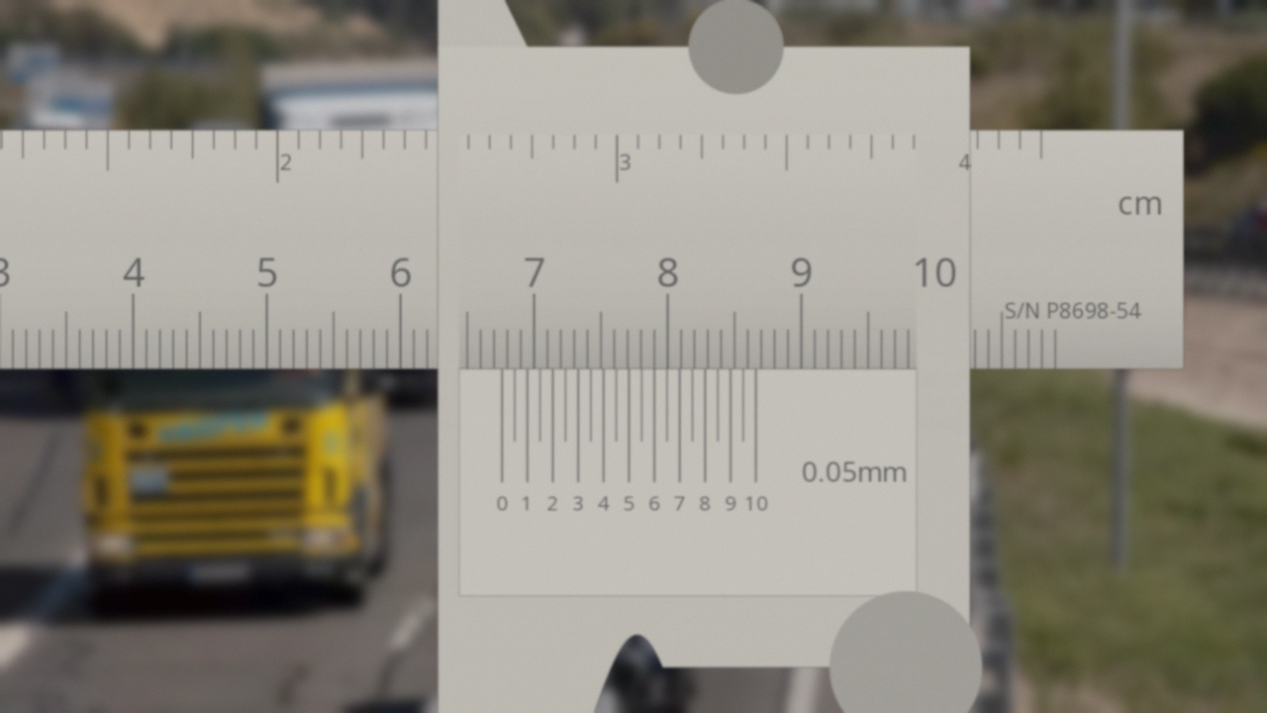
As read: 67.6,mm
